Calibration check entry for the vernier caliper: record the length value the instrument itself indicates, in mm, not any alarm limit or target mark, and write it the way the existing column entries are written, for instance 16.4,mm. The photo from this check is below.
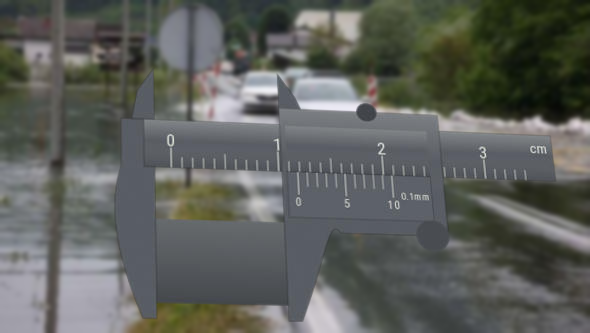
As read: 11.8,mm
